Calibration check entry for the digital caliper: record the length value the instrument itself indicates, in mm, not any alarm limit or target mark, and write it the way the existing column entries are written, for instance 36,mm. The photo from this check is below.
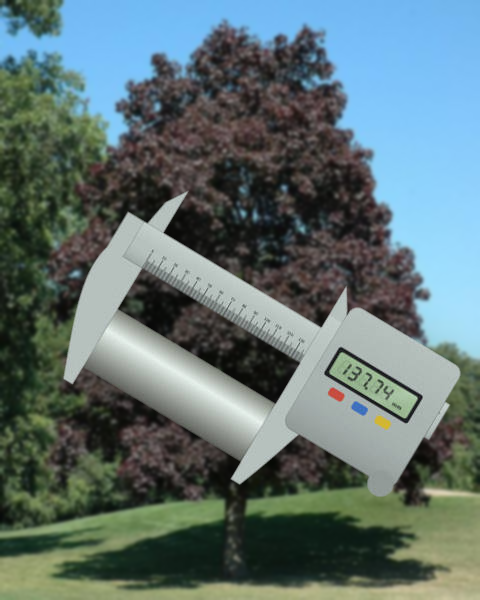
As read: 137.74,mm
